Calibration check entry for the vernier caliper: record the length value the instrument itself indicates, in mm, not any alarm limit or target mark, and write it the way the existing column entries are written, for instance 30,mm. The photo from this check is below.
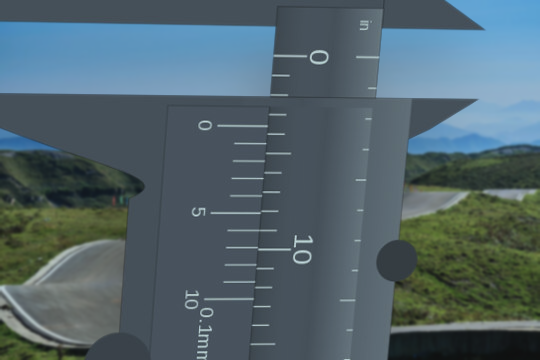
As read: 3.6,mm
